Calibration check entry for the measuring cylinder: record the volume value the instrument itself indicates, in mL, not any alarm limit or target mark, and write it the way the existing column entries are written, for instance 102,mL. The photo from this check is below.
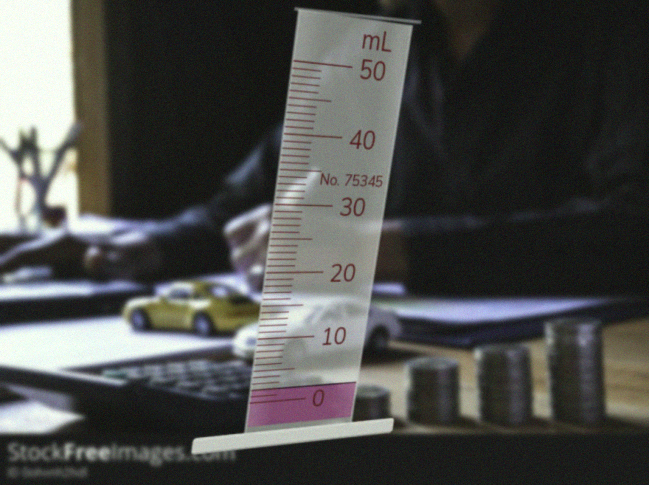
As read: 2,mL
